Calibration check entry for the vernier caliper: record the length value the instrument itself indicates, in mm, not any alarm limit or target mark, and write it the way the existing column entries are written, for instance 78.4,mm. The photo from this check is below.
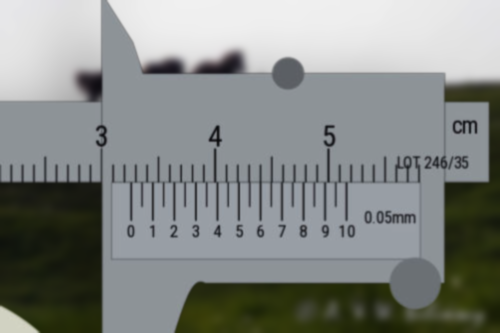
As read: 32.6,mm
